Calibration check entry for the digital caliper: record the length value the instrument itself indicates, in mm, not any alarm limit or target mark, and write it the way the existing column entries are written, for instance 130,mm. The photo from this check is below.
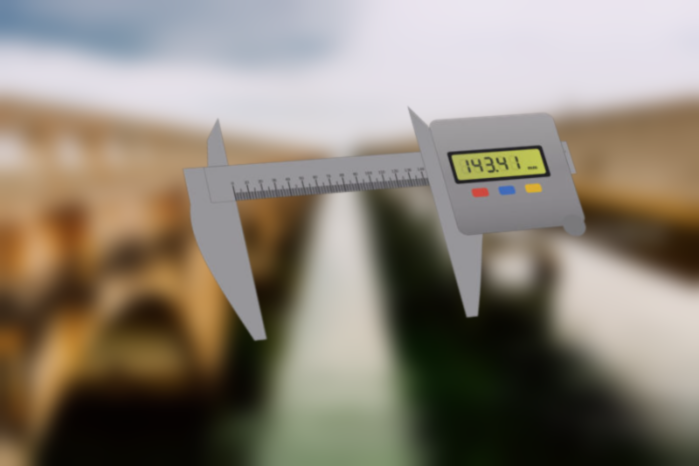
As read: 143.41,mm
